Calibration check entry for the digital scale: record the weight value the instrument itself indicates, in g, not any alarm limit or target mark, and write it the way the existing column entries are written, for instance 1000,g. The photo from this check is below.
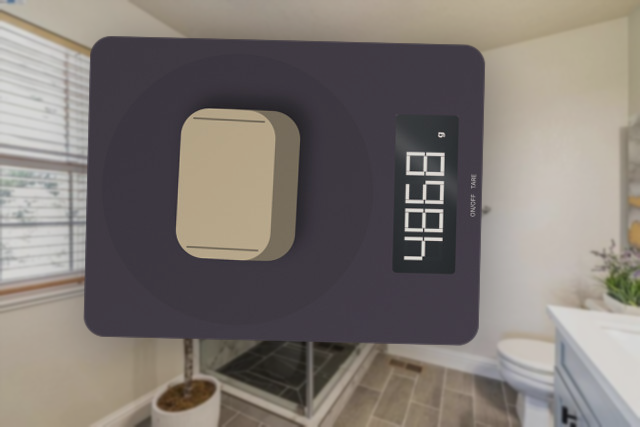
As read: 4868,g
